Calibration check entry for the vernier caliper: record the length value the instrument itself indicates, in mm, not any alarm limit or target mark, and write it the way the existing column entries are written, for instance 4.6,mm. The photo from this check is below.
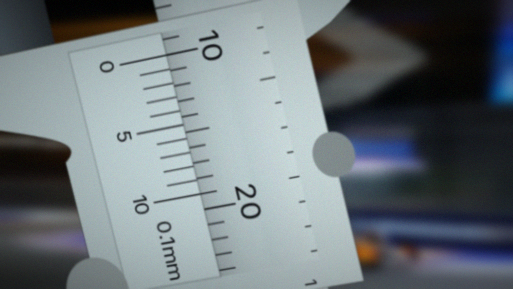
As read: 10.0,mm
